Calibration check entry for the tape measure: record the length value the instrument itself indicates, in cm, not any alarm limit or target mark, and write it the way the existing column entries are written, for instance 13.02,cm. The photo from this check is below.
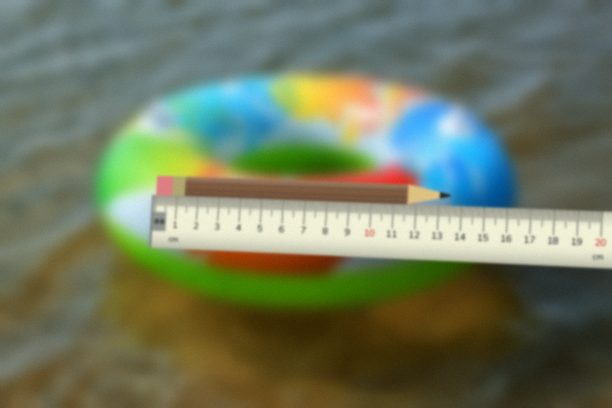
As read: 13.5,cm
